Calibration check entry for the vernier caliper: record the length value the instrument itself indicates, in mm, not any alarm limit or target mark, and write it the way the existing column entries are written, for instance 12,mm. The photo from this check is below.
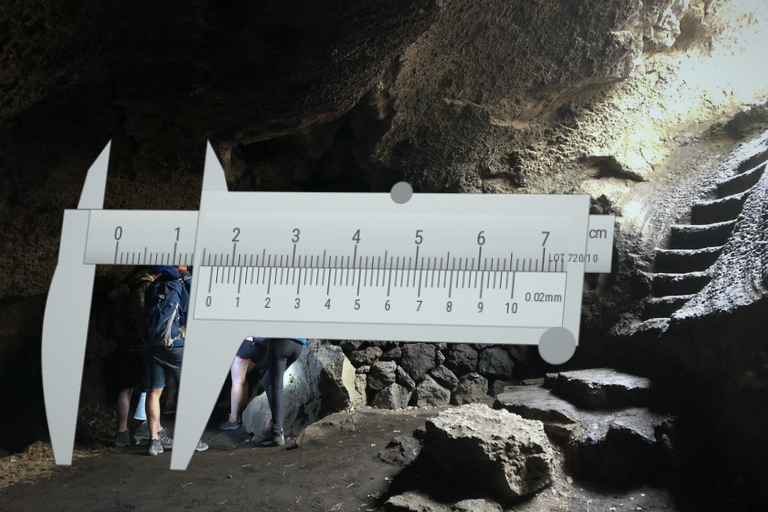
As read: 16.6,mm
